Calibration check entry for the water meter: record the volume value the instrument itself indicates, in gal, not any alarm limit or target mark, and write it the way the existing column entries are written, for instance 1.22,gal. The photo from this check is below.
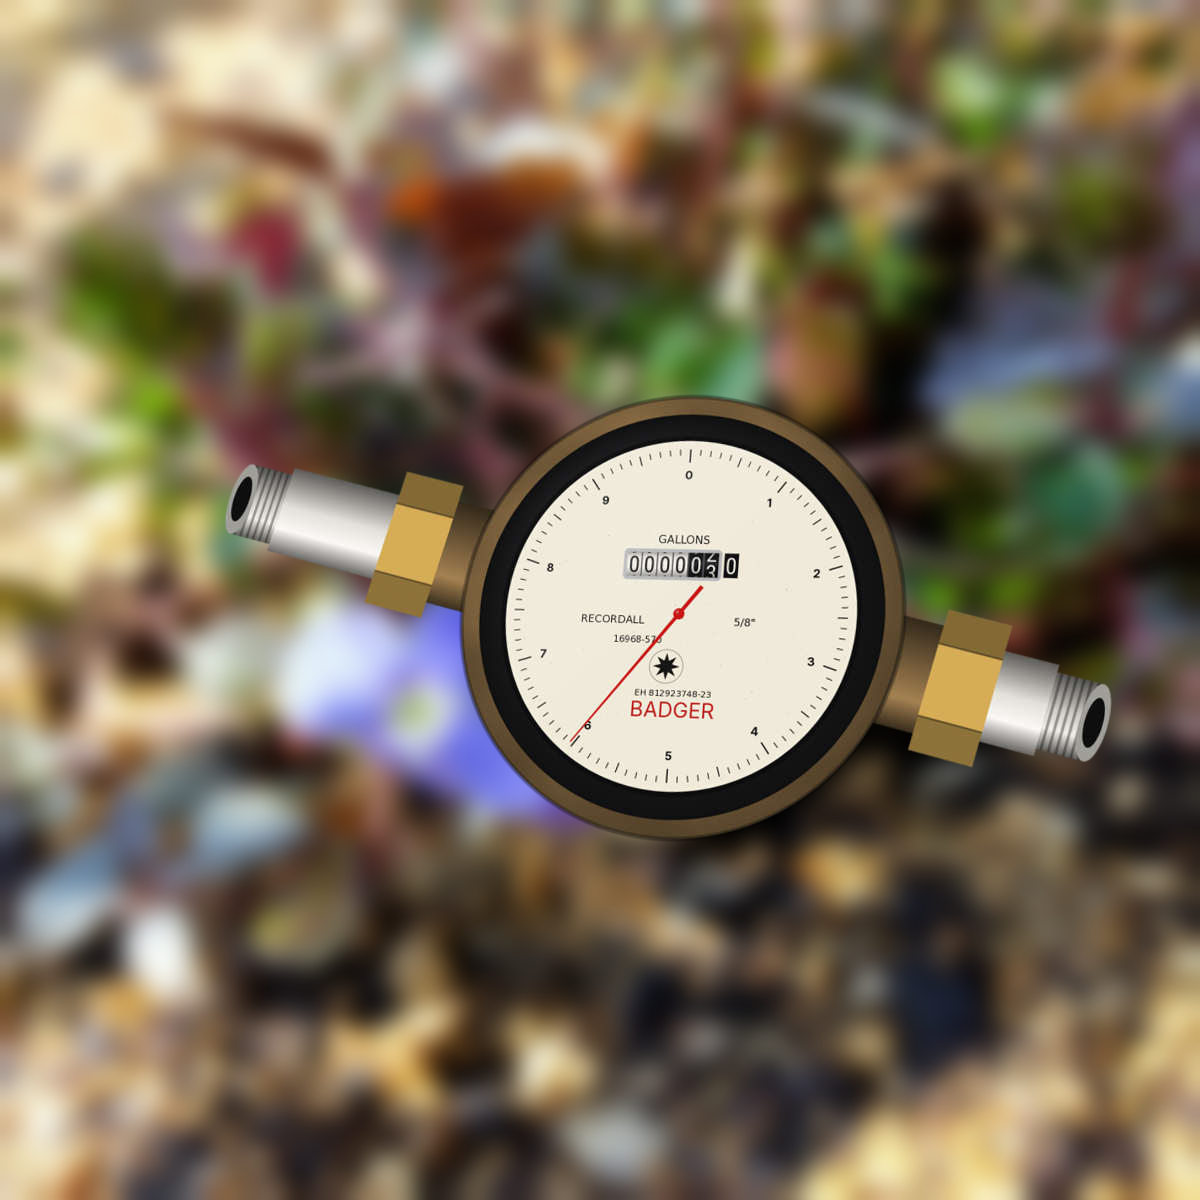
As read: 26.0,gal
